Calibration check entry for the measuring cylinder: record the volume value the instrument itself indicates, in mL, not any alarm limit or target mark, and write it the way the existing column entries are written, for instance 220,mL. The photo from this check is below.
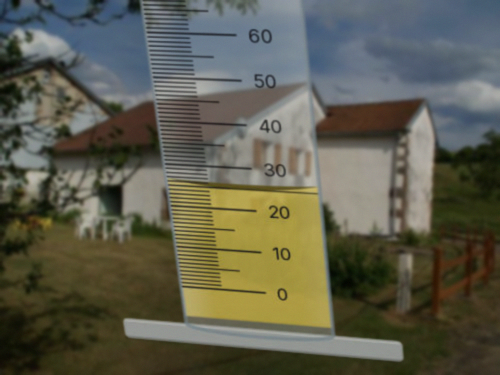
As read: 25,mL
